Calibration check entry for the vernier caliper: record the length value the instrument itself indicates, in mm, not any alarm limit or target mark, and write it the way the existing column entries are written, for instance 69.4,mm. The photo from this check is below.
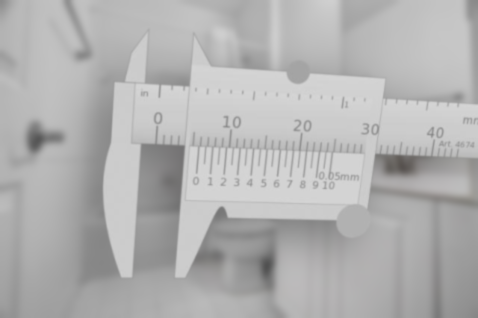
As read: 5.8,mm
